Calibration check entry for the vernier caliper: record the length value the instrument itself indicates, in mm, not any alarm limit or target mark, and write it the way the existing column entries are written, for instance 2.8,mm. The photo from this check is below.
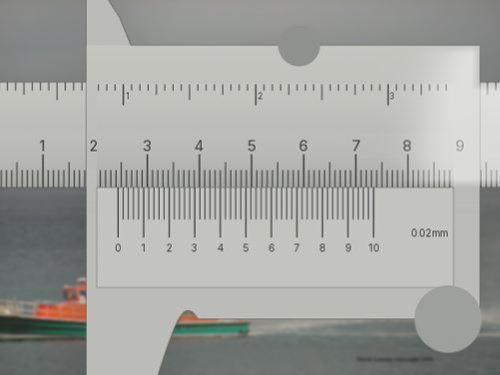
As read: 24.4,mm
